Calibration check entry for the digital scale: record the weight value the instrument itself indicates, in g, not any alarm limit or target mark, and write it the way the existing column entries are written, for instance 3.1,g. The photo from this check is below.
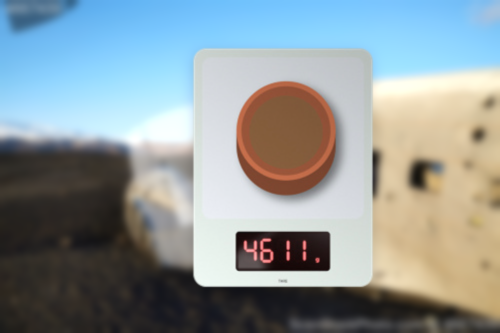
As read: 4611,g
